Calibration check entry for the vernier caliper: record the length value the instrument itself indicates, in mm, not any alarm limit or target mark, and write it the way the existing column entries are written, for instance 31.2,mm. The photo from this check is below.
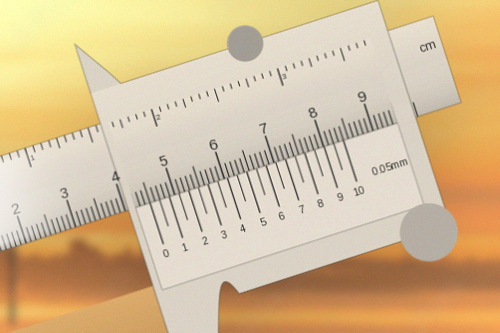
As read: 45.0,mm
